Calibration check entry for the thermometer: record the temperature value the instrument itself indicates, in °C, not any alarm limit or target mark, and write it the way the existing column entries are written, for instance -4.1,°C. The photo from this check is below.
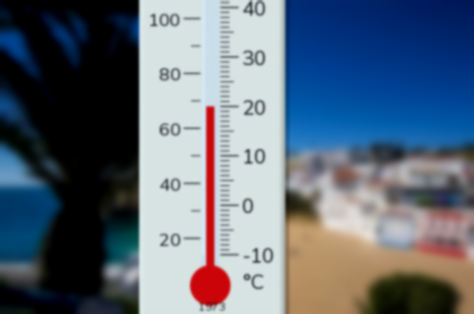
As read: 20,°C
